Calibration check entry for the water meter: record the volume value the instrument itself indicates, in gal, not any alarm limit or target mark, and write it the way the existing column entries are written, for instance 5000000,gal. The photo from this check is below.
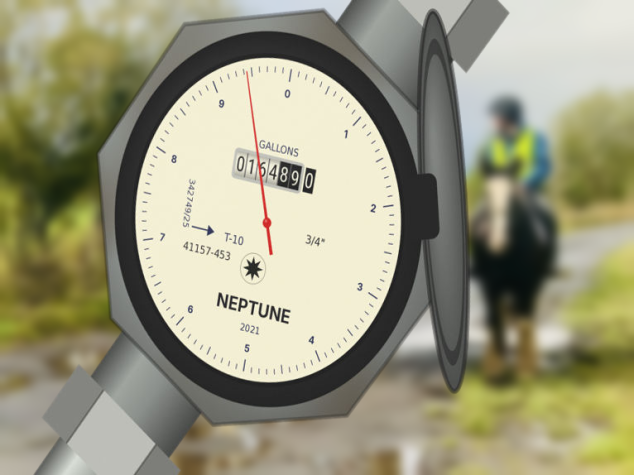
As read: 164889.4,gal
